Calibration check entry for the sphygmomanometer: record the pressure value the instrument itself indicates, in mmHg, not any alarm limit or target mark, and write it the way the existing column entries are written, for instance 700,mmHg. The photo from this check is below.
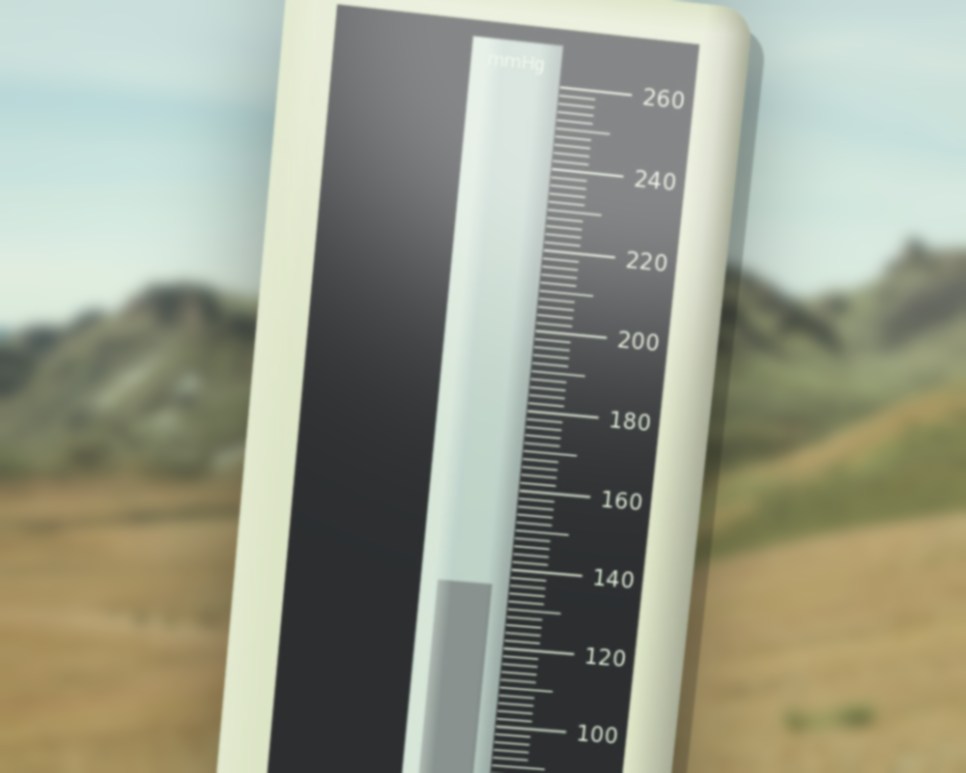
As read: 136,mmHg
